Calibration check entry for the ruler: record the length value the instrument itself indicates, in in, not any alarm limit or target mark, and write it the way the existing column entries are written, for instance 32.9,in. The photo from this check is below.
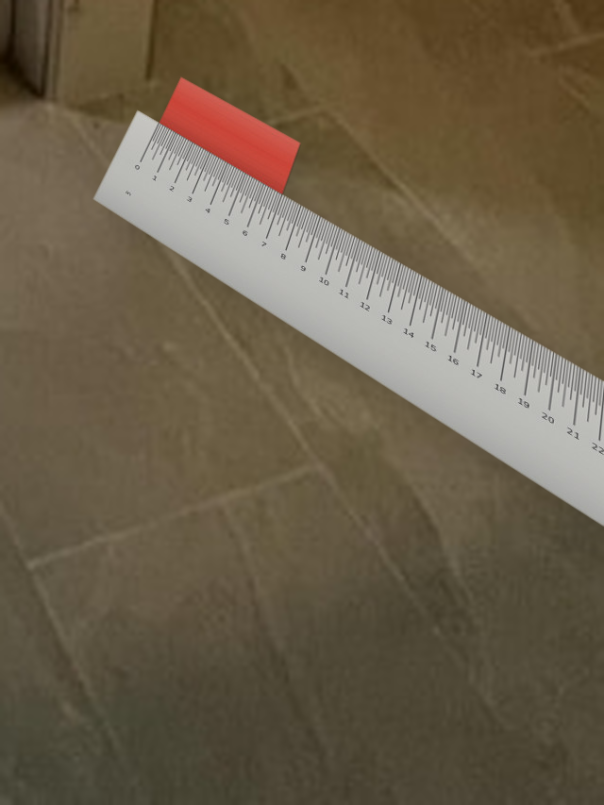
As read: 7,in
